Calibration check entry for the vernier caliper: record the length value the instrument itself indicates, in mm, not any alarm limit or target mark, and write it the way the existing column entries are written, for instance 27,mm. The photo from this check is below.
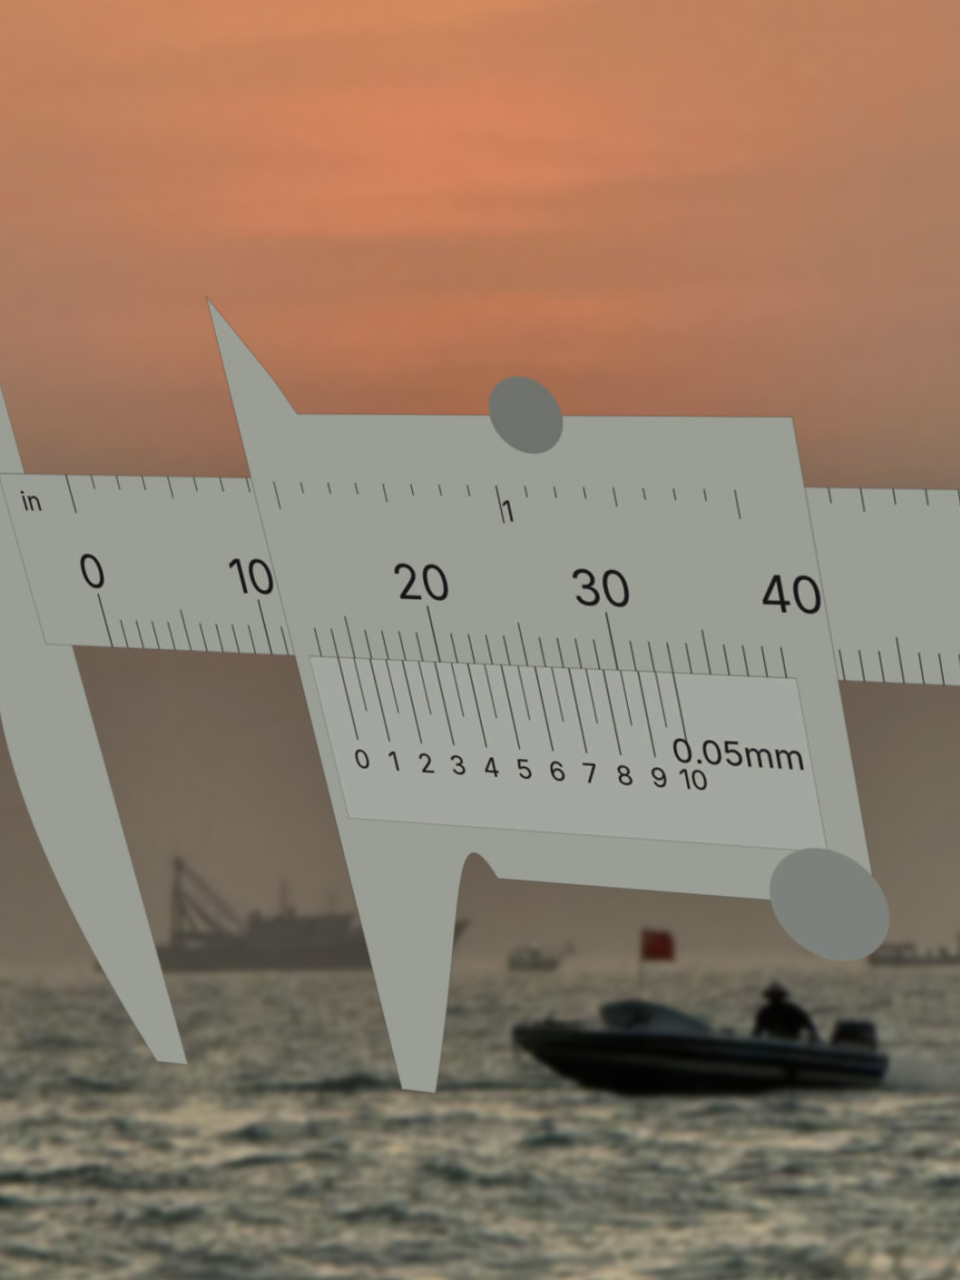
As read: 14.0,mm
